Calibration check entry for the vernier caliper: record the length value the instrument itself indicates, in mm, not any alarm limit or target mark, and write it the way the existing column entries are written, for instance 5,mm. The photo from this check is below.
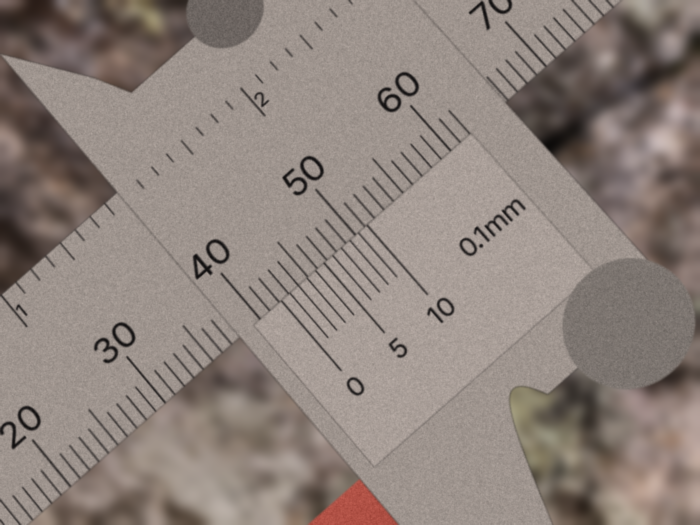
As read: 42.2,mm
